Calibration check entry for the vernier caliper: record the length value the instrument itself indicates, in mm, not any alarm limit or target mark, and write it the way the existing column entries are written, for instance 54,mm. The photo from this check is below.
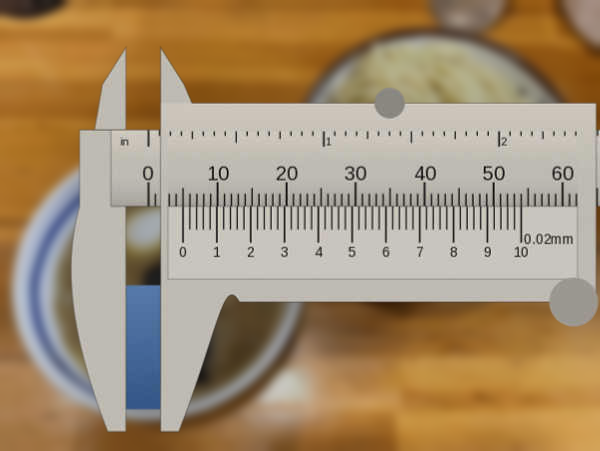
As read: 5.0,mm
